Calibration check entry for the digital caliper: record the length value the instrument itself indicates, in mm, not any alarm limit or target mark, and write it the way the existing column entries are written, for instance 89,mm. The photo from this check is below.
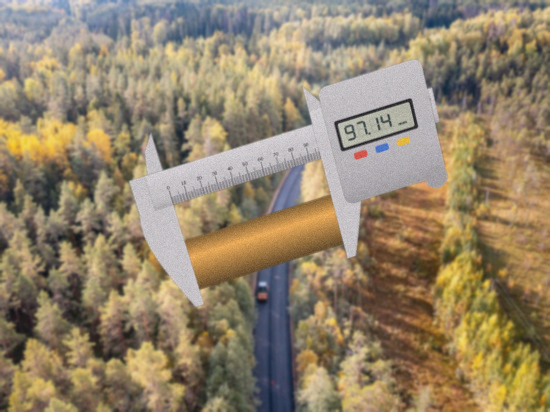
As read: 97.14,mm
